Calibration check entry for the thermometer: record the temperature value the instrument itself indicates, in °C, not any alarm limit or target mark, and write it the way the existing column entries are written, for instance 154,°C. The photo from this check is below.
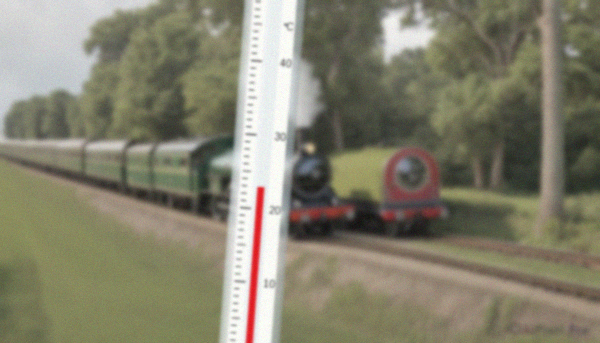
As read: 23,°C
